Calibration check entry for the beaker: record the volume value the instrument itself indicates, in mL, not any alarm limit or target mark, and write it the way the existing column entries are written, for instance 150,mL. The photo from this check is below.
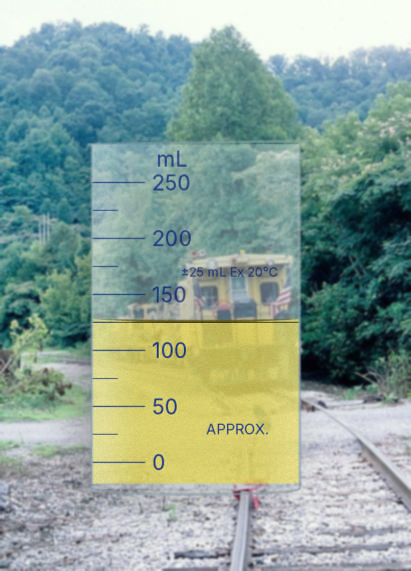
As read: 125,mL
